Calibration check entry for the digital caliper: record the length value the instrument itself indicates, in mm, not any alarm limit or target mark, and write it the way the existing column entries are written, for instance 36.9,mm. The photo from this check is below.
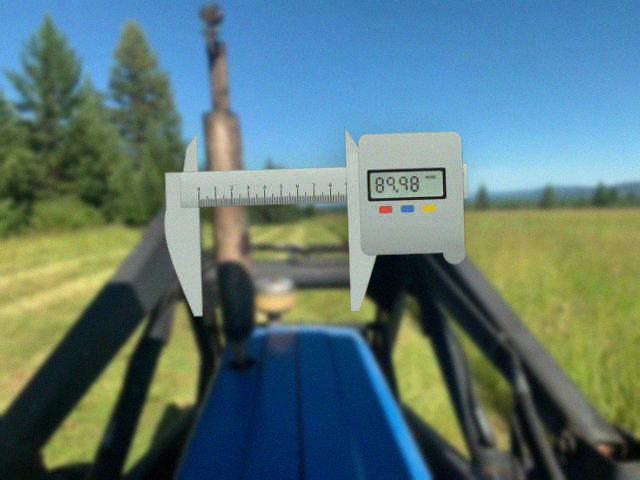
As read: 89.98,mm
